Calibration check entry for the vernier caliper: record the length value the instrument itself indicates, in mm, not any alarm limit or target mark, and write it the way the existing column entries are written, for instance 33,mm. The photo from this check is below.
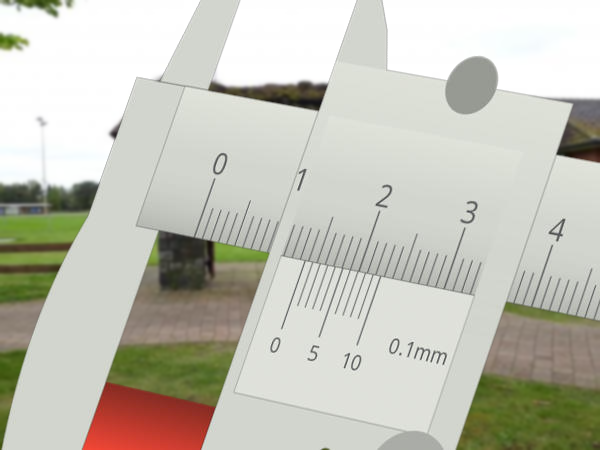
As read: 13.6,mm
